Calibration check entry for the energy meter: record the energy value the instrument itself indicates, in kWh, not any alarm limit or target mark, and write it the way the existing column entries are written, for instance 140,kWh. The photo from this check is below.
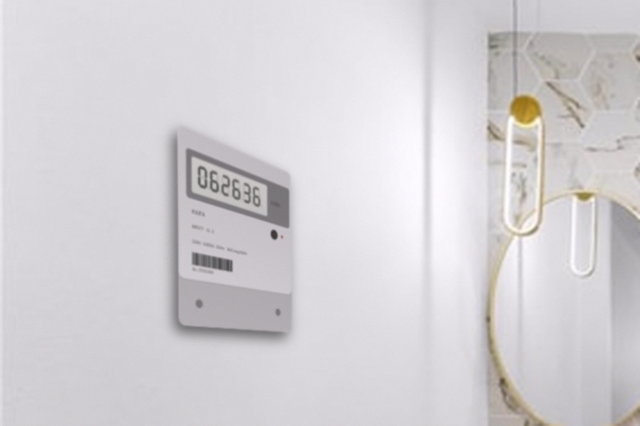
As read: 62636,kWh
